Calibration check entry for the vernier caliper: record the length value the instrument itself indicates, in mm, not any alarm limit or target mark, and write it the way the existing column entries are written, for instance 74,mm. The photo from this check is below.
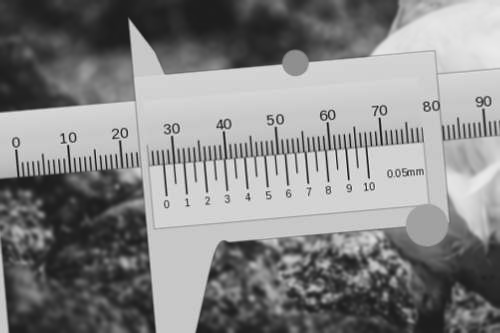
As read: 28.0,mm
